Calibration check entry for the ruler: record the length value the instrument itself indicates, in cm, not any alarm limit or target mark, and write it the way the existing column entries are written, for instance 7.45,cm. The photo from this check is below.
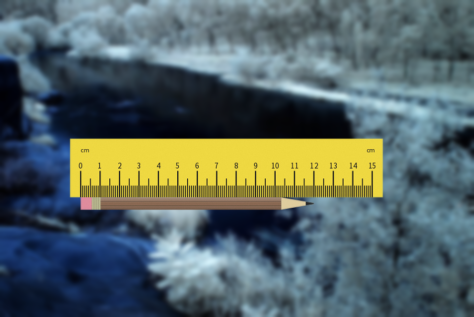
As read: 12,cm
